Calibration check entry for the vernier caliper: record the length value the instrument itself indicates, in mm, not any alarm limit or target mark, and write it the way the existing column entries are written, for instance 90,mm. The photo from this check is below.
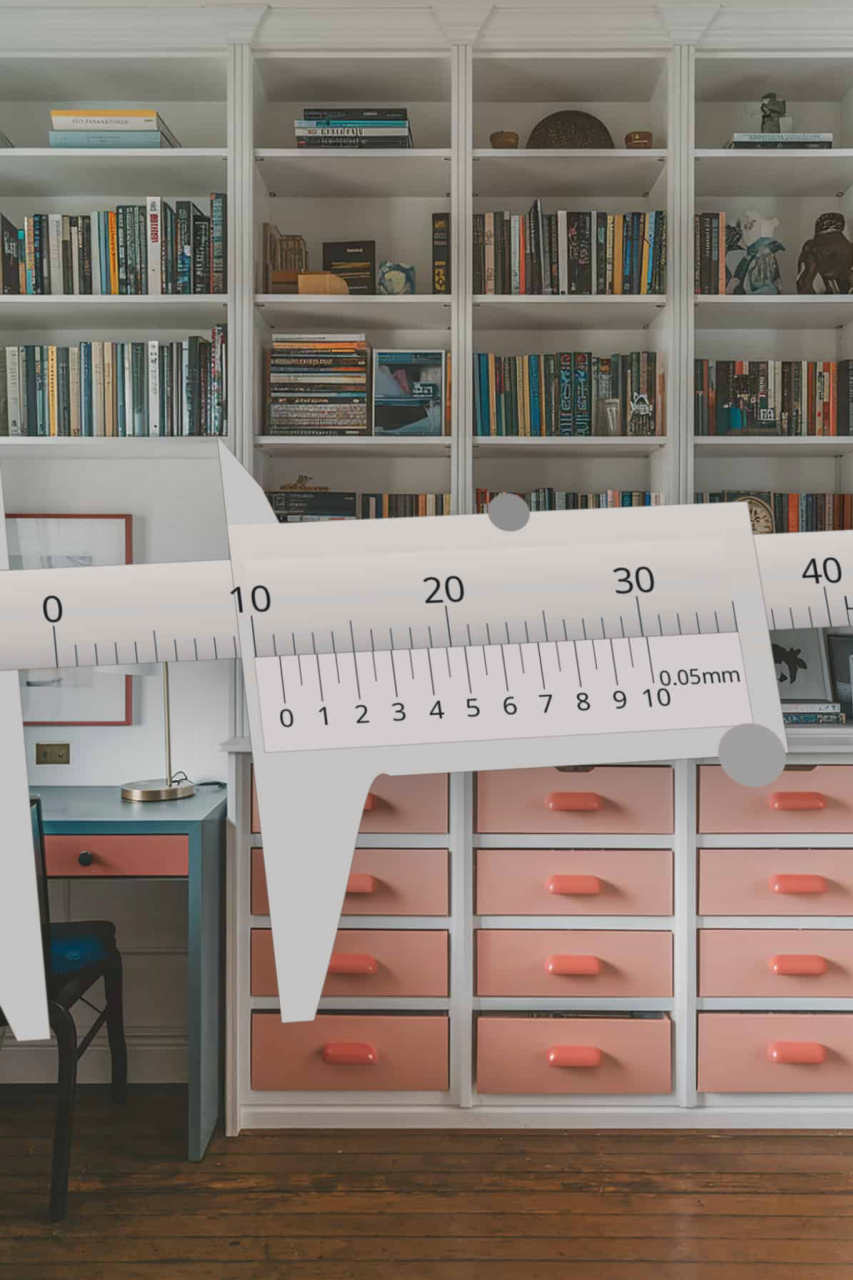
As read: 11.2,mm
